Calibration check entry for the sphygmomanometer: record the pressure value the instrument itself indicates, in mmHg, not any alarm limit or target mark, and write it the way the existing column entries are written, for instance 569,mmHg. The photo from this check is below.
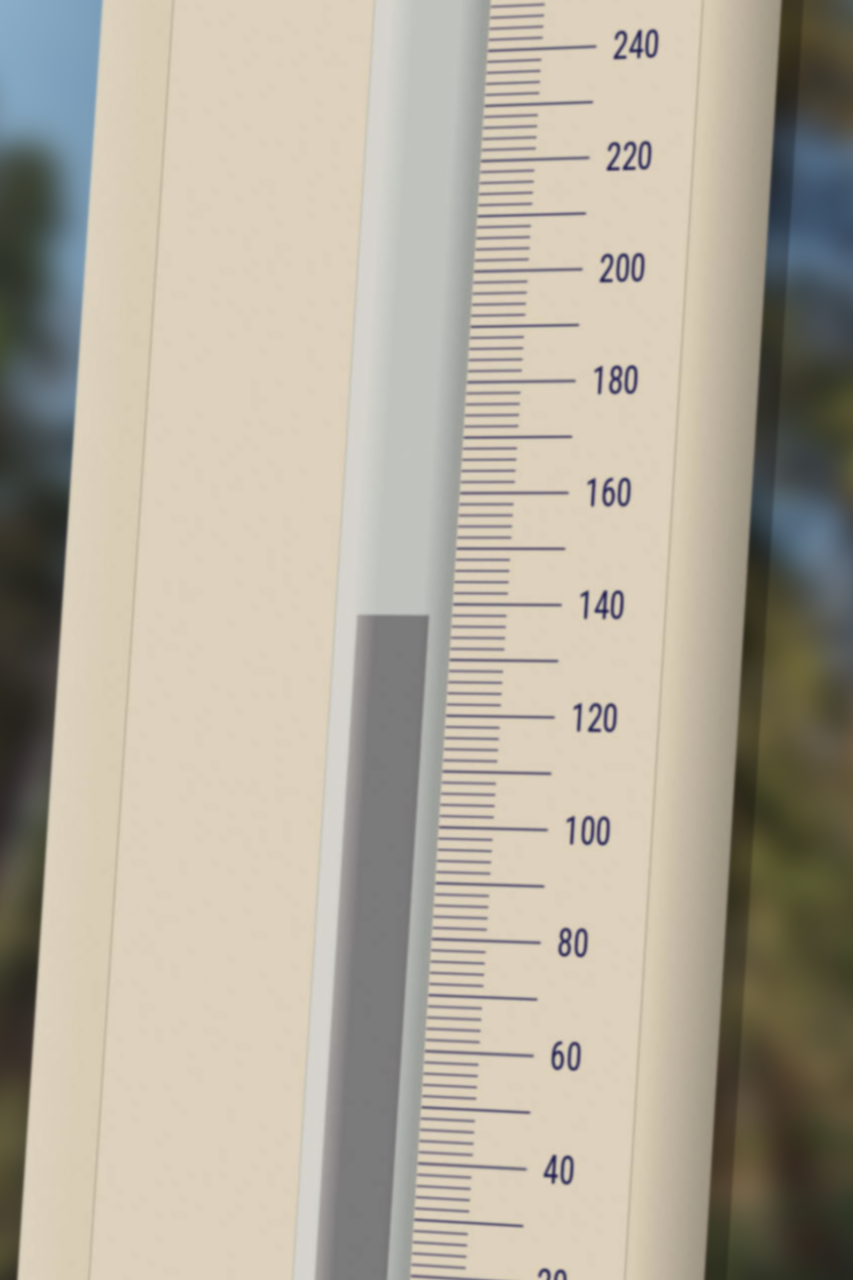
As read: 138,mmHg
